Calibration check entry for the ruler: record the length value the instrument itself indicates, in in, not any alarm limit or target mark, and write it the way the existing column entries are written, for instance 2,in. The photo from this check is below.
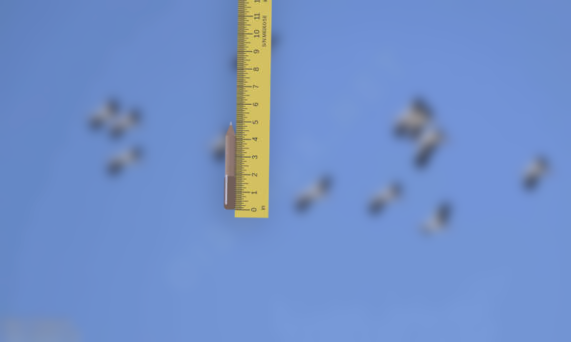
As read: 5,in
